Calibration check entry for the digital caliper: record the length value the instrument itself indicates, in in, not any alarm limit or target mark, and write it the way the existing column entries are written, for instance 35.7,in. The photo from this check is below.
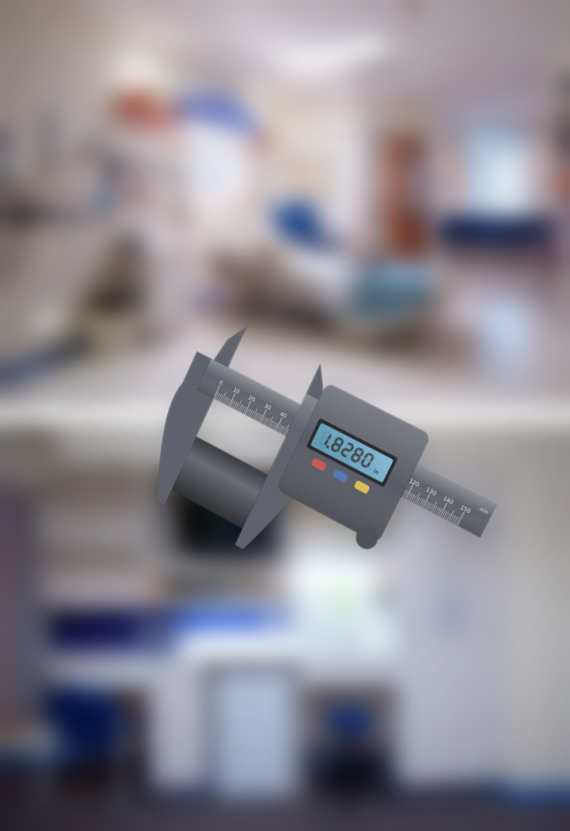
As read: 1.8280,in
